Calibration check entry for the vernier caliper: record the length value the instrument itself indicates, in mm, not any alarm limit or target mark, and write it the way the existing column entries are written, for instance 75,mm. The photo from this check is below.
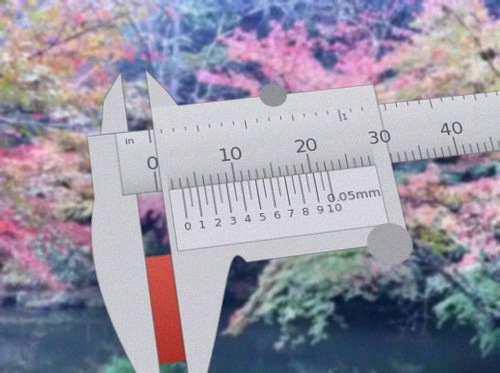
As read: 3.2,mm
